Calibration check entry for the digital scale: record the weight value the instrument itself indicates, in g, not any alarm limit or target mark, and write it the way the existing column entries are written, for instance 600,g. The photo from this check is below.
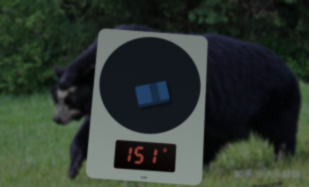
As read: 151,g
